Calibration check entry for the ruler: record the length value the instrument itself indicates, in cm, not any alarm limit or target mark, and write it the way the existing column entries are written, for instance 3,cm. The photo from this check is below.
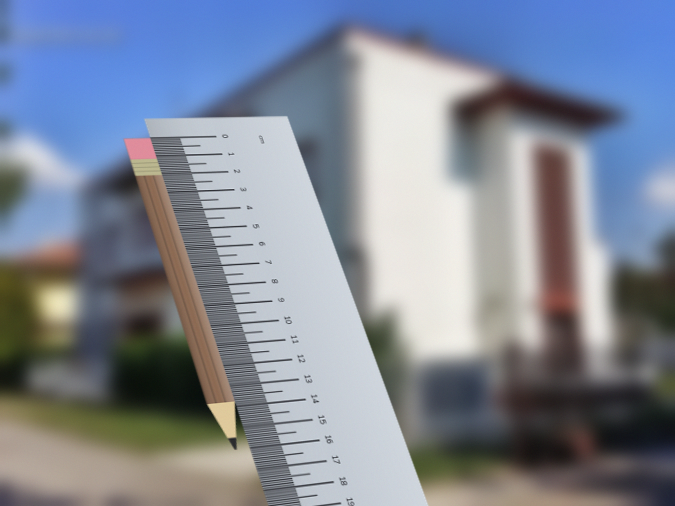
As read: 16,cm
